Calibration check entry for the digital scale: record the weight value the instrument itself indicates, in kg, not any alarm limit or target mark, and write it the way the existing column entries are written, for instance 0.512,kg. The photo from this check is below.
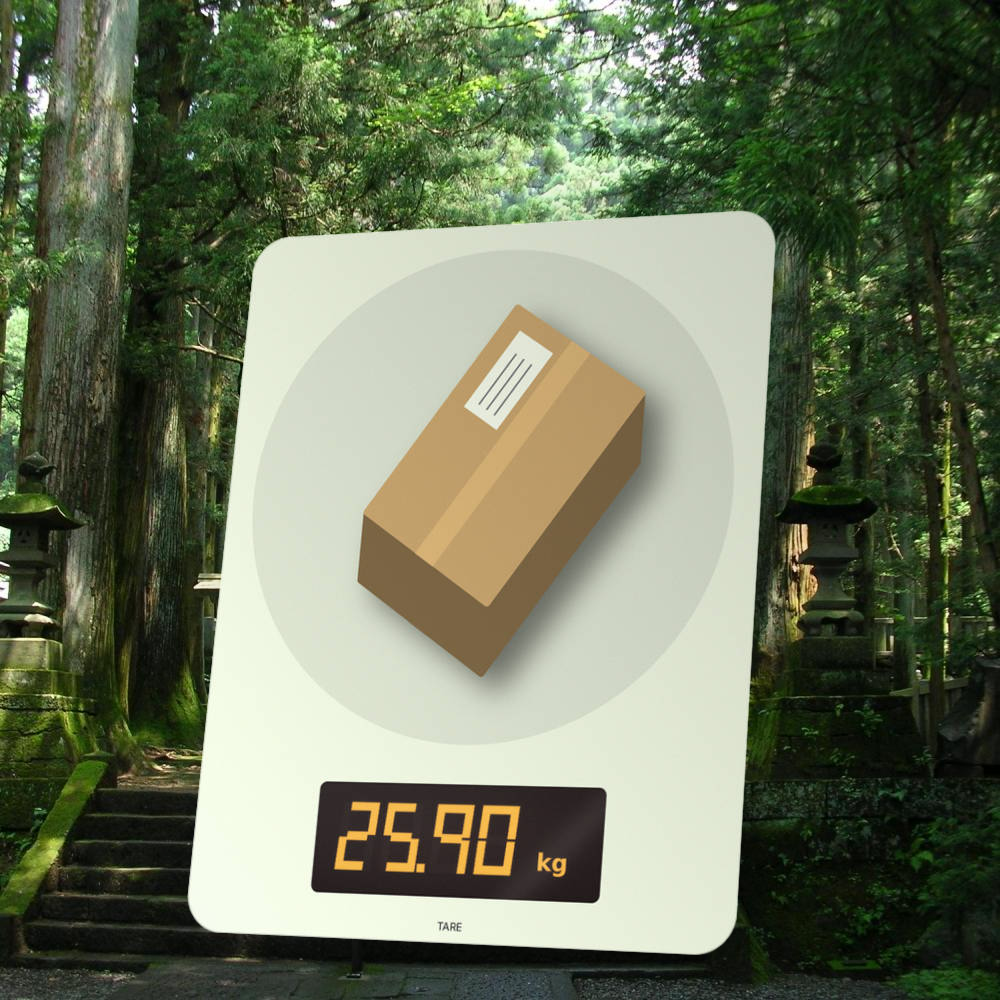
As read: 25.90,kg
